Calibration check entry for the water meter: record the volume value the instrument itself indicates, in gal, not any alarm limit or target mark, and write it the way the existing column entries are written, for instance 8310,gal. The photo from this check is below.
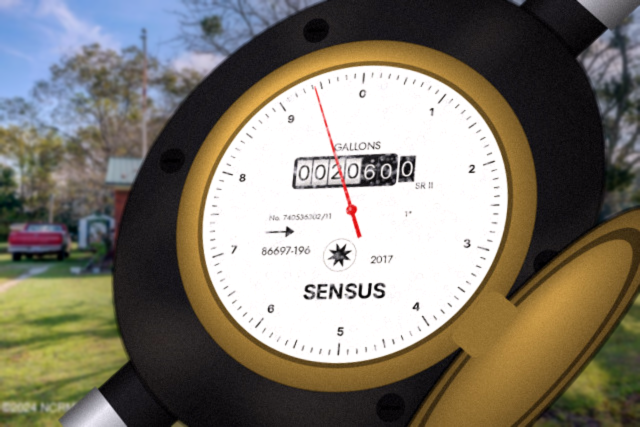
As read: 20599.4,gal
